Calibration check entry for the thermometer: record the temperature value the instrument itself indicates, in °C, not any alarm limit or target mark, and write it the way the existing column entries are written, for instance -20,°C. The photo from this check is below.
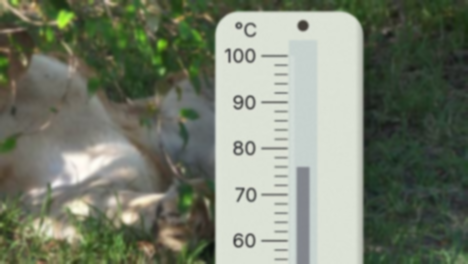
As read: 76,°C
